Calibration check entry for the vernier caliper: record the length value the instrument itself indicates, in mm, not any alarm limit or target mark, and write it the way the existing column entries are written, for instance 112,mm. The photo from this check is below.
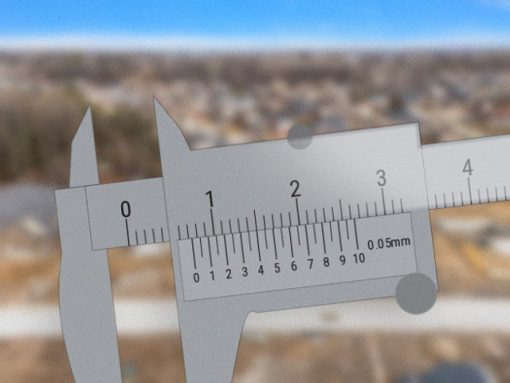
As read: 7.4,mm
